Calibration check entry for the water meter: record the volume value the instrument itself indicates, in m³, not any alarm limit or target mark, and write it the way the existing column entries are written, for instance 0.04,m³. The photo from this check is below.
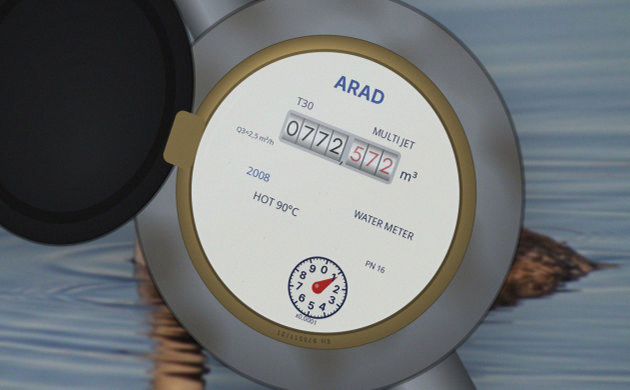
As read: 772.5721,m³
